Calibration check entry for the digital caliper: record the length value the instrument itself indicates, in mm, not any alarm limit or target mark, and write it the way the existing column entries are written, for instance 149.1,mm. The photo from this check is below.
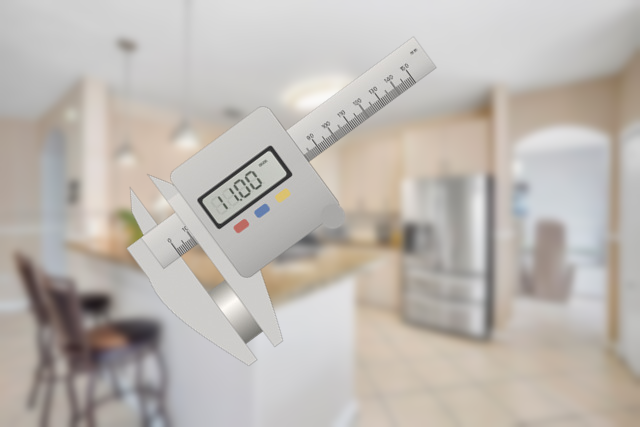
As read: 11.00,mm
